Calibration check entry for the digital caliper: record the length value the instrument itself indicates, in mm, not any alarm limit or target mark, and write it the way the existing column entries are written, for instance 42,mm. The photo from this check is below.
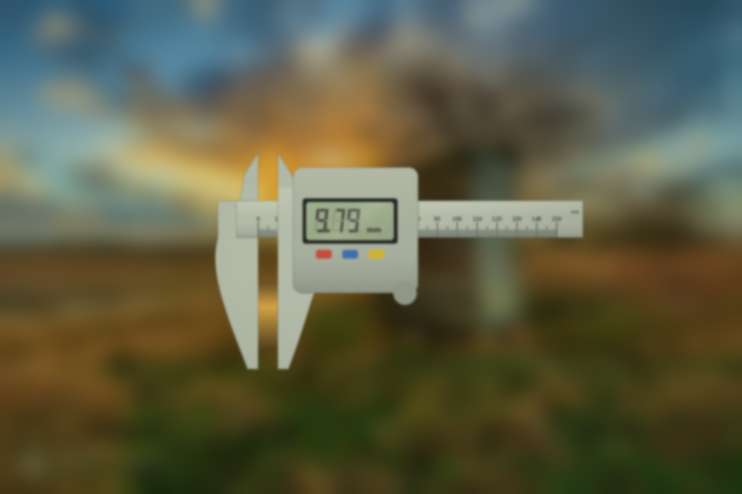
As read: 9.79,mm
